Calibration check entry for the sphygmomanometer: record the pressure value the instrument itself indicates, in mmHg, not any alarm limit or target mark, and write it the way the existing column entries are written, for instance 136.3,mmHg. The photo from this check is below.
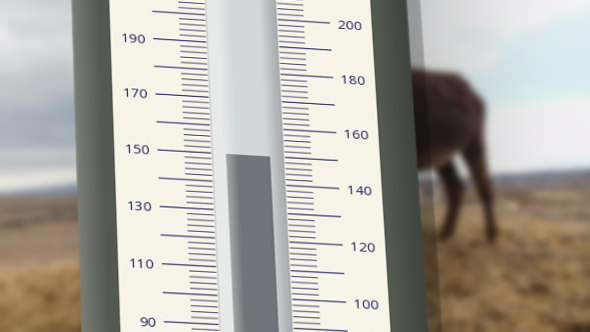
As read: 150,mmHg
